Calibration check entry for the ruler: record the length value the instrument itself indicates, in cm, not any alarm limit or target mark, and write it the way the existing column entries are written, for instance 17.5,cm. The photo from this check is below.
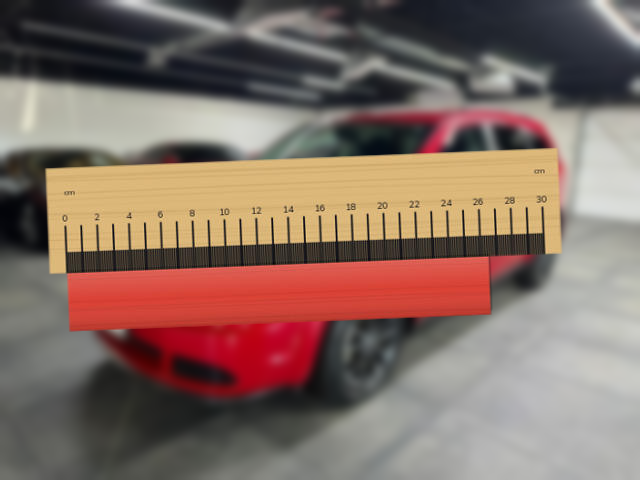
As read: 26.5,cm
